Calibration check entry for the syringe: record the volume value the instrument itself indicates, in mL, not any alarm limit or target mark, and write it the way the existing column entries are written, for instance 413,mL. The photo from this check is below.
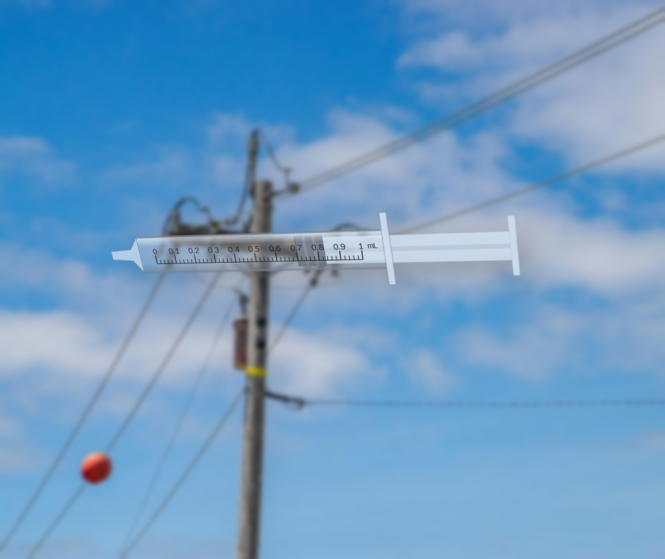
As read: 0.7,mL
